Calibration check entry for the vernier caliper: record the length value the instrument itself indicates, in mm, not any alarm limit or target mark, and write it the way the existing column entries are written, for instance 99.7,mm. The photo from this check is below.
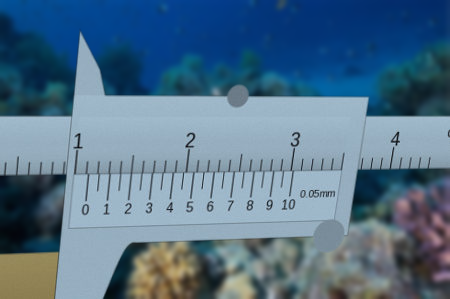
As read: 11.2,mm
